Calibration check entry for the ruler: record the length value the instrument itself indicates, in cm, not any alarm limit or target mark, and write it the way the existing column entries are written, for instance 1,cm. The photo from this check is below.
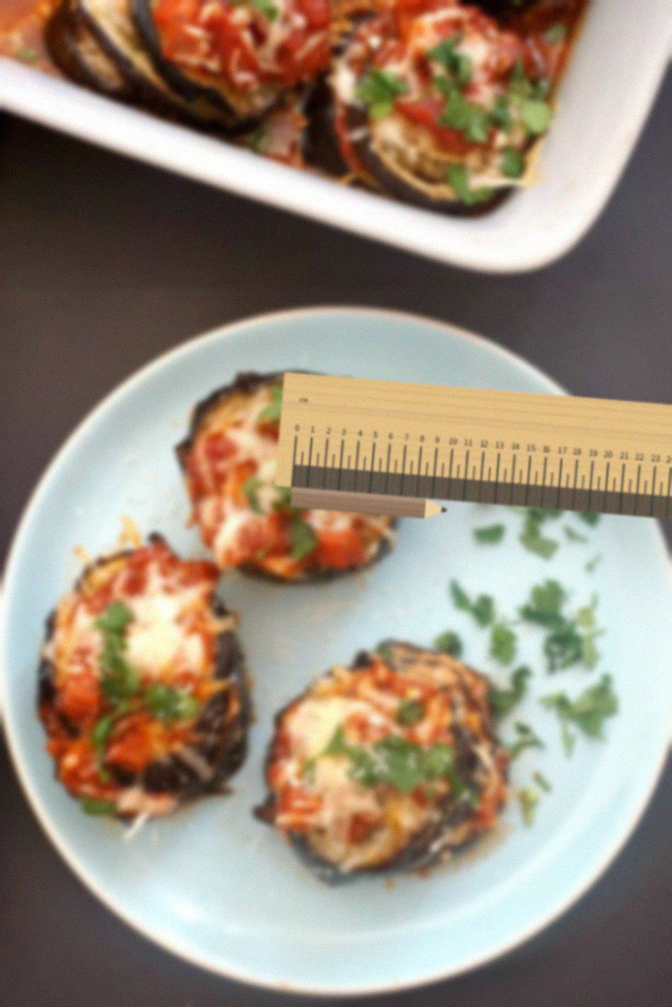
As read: 10,cm
